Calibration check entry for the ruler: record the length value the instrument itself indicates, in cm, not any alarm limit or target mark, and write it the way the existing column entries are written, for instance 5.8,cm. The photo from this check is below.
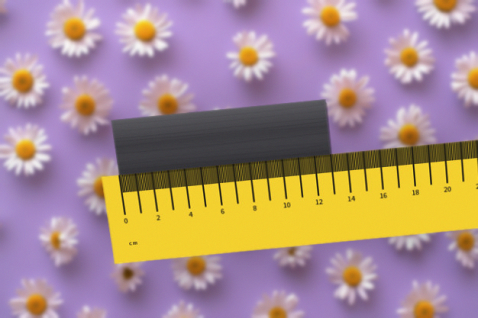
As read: 13,cm
